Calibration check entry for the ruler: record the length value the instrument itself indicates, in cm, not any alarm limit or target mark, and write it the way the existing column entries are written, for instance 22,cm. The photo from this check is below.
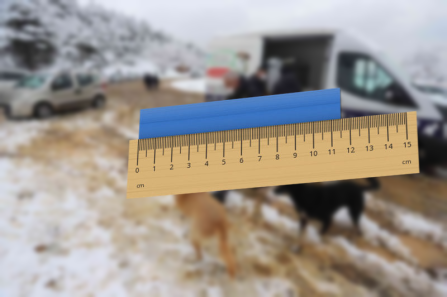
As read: 11.5,cm
